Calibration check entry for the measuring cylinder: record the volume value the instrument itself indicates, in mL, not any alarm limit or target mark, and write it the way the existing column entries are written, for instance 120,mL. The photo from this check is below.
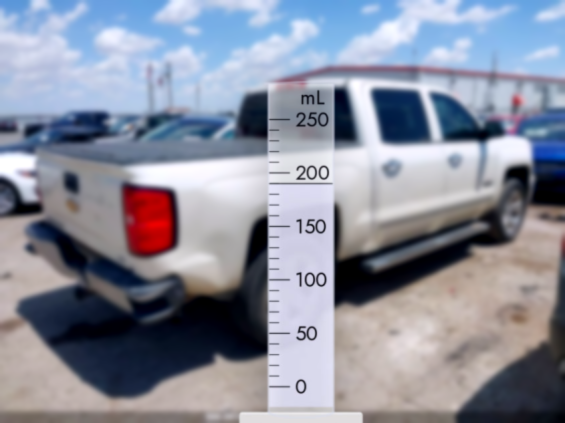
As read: 190,mL
